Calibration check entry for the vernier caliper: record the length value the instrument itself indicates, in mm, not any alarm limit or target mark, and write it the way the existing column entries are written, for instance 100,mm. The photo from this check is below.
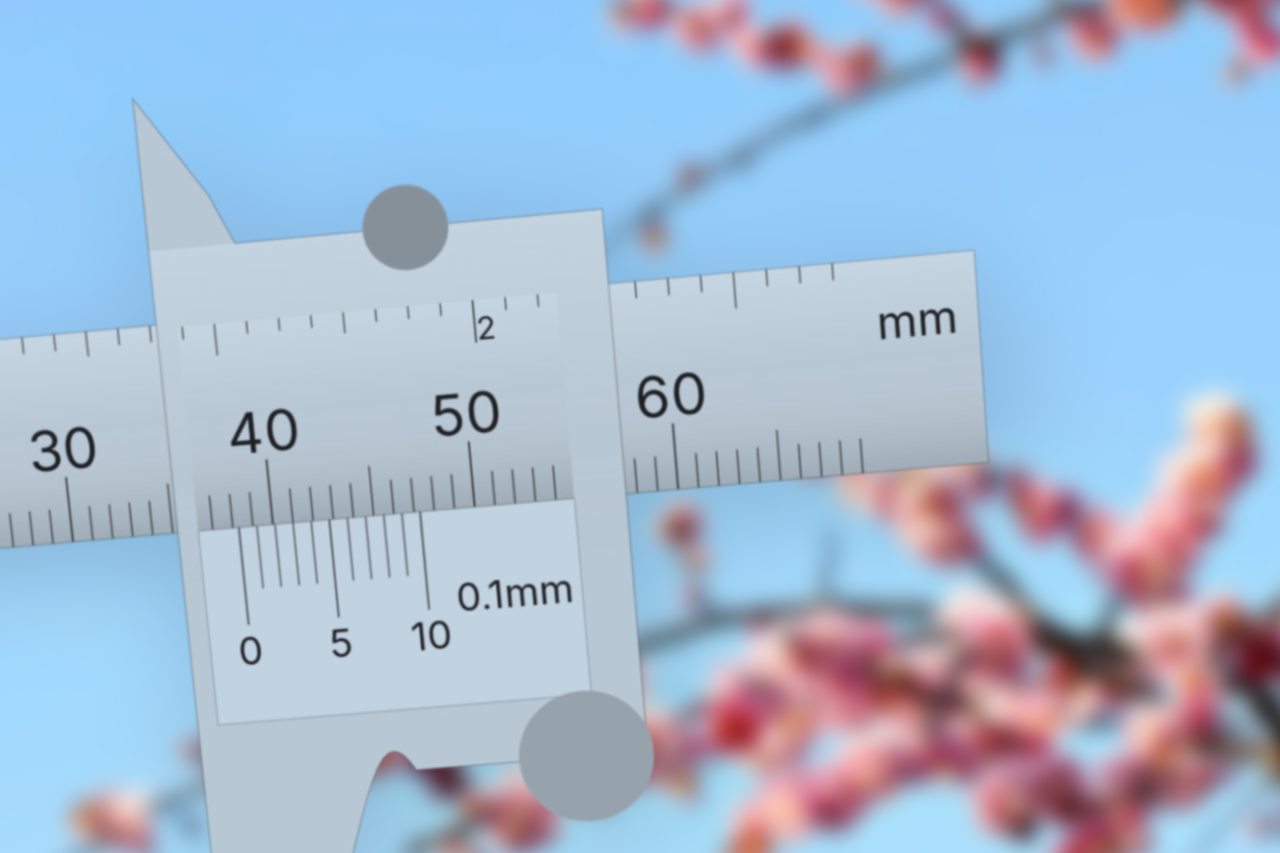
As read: 38.3,mm
